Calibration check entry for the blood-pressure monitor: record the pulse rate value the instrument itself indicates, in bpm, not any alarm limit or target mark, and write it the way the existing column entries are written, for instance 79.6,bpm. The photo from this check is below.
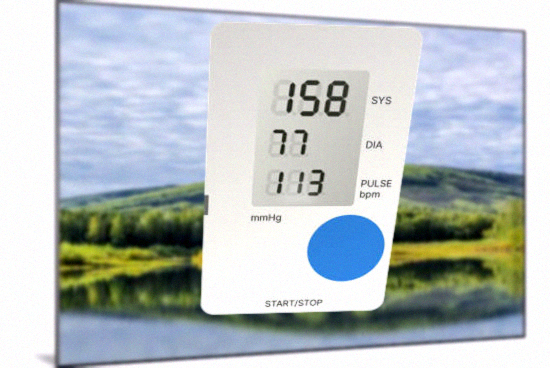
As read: 113,bpm
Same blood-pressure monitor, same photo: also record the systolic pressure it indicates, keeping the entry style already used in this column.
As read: 158,mmHg
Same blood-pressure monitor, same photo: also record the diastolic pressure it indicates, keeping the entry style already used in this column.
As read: 77,mmHg
